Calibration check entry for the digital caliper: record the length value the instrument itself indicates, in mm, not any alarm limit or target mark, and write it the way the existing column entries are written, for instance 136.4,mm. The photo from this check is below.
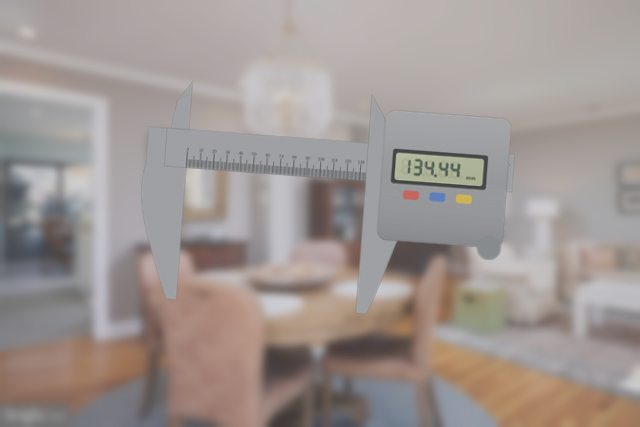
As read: 134.44,mm
